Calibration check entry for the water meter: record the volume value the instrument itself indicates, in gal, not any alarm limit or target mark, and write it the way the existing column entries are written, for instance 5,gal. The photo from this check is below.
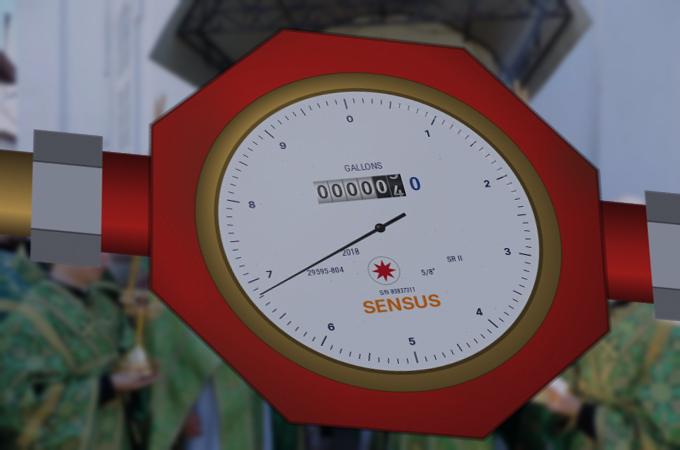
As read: 36.8,gal
